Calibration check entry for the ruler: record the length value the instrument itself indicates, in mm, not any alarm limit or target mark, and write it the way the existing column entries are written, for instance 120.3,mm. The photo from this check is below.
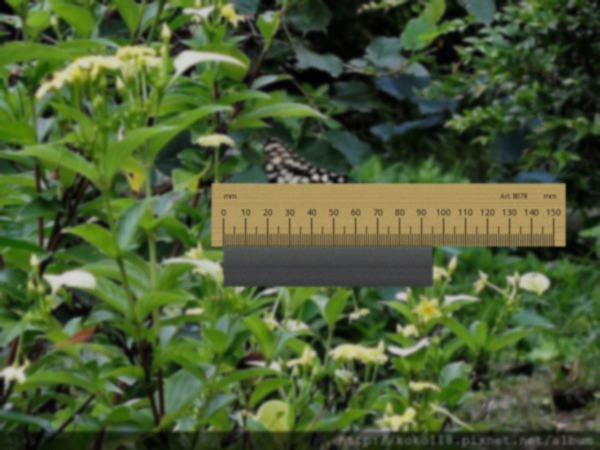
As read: 95,mm
